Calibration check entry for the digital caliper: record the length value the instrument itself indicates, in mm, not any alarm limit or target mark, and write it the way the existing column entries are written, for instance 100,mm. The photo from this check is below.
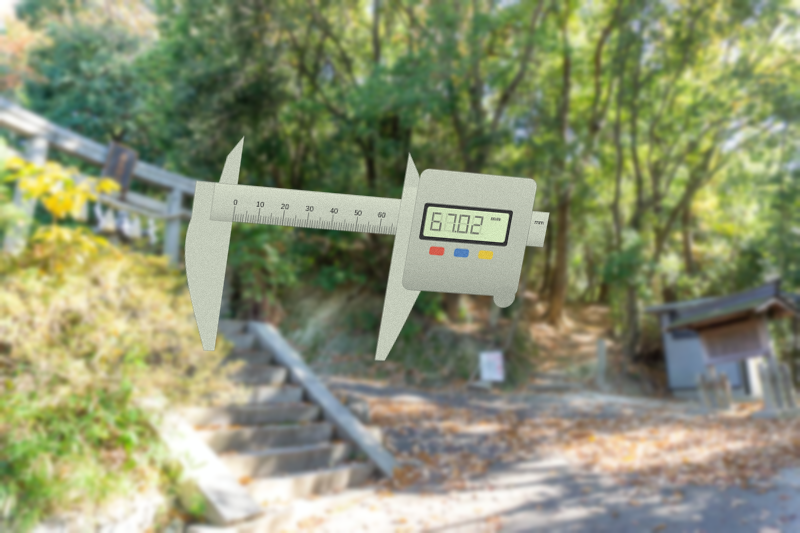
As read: 67.02,mm
